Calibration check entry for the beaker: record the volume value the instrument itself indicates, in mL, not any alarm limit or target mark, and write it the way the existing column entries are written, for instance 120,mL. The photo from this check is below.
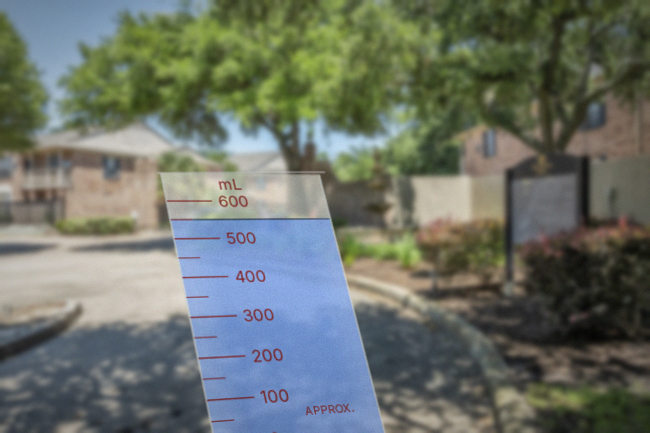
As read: 550,mL
